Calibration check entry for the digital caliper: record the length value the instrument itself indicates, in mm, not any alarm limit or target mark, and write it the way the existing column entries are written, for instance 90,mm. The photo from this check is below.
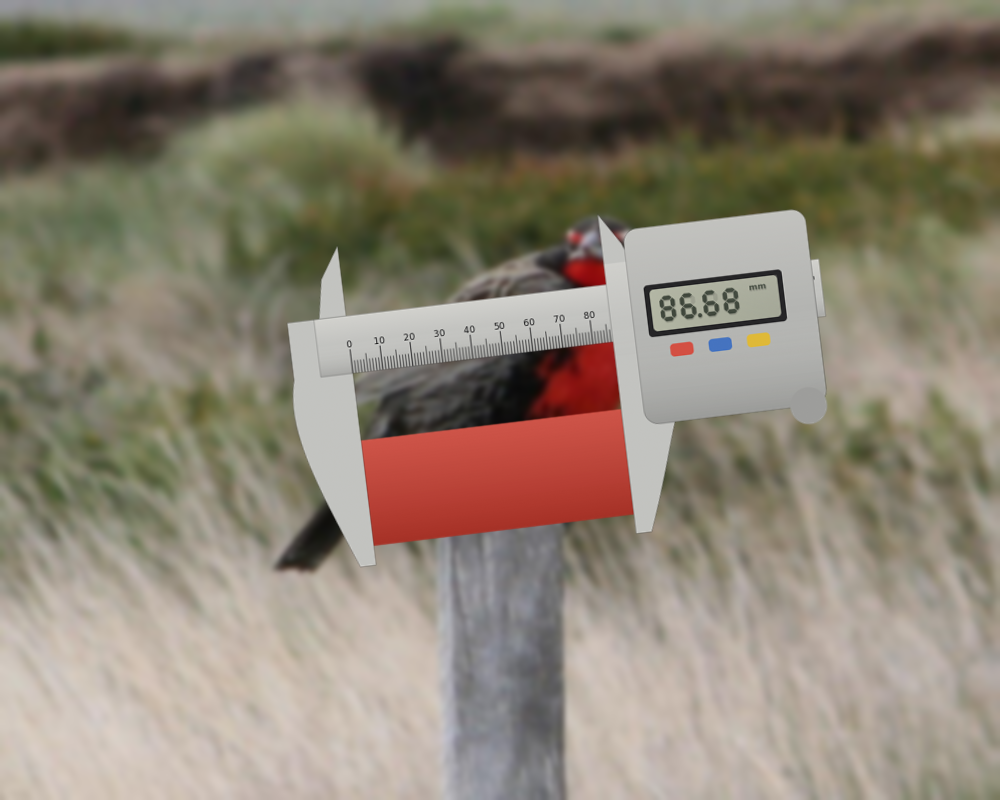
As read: 86.68,mm
